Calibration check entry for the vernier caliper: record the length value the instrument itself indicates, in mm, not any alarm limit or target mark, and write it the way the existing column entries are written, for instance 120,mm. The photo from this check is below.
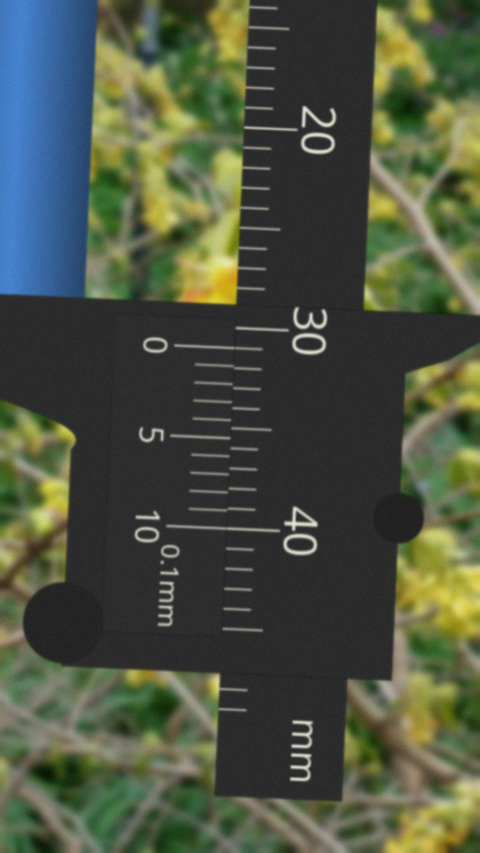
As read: 31.0,mm
